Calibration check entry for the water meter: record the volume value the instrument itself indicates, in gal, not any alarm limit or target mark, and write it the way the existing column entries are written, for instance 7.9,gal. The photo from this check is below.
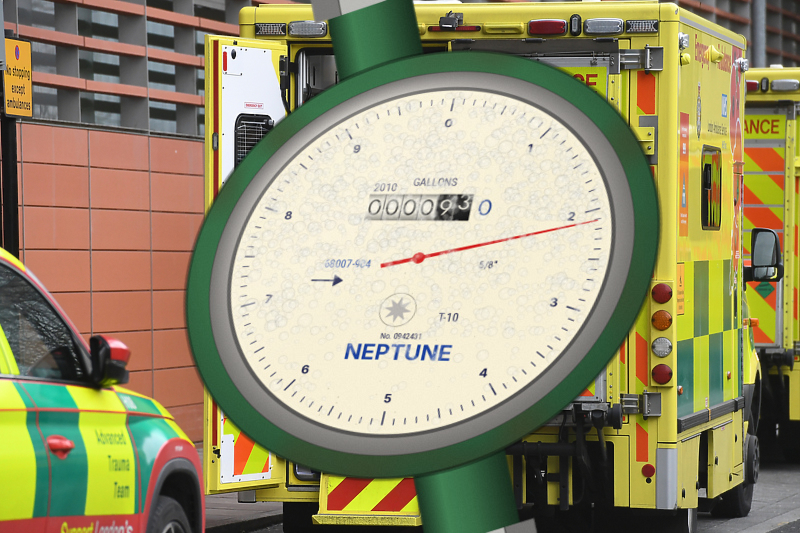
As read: 932.1,gal
